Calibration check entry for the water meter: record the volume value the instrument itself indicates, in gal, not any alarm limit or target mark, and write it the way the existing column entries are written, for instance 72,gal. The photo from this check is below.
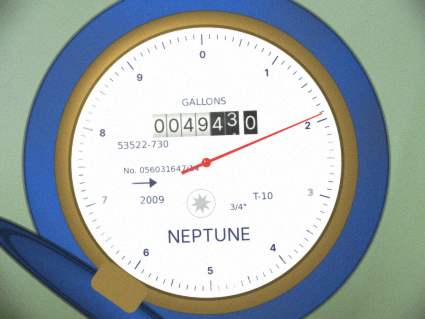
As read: 49431.9,gal
